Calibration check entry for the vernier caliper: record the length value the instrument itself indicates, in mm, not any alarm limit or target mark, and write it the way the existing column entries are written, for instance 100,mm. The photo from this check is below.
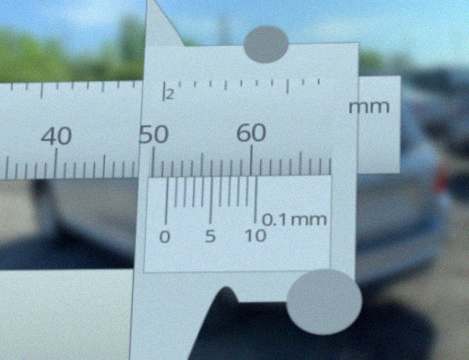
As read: 51.6,mm
